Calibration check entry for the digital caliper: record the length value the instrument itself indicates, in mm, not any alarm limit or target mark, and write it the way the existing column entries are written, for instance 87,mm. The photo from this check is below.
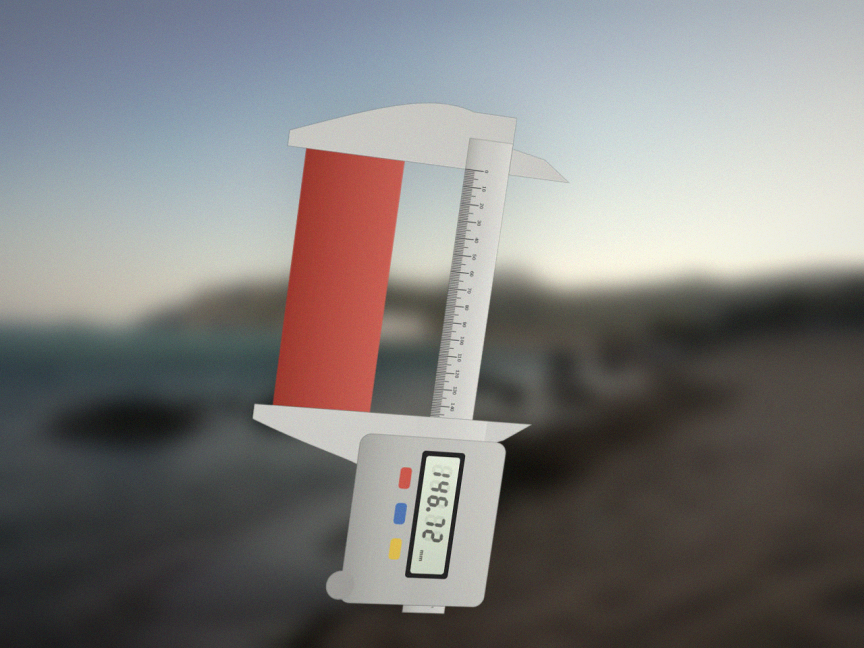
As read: 146.72,mm
